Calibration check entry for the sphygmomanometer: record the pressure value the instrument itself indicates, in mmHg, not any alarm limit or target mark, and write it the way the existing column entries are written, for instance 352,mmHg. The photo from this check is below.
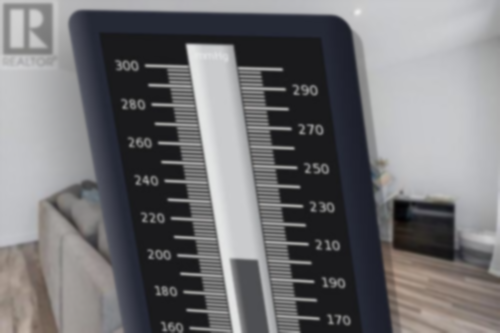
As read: 200,mmHg
